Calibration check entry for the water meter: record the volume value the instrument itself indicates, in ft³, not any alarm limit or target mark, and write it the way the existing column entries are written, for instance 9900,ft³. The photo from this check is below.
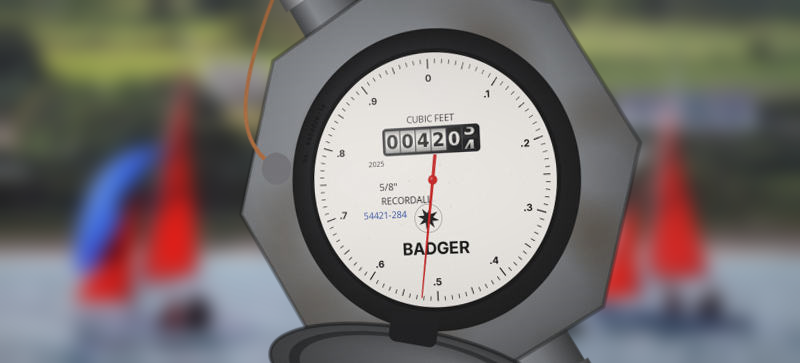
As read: 4203.52,ft³
